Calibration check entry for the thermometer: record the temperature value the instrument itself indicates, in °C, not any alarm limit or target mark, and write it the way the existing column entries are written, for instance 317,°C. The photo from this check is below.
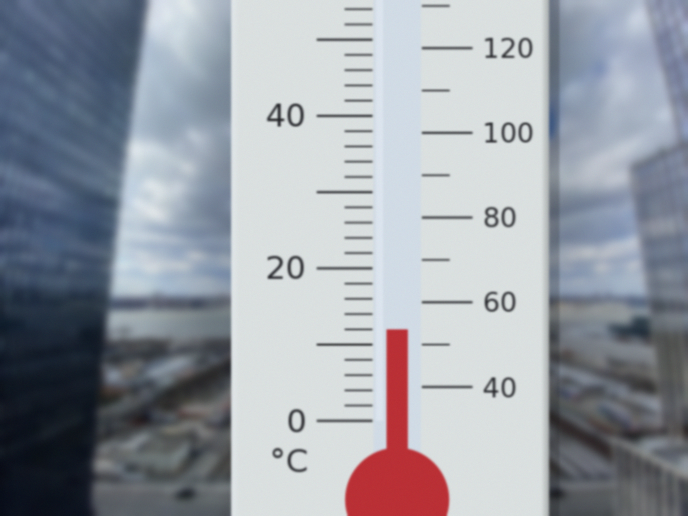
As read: 12,°C
